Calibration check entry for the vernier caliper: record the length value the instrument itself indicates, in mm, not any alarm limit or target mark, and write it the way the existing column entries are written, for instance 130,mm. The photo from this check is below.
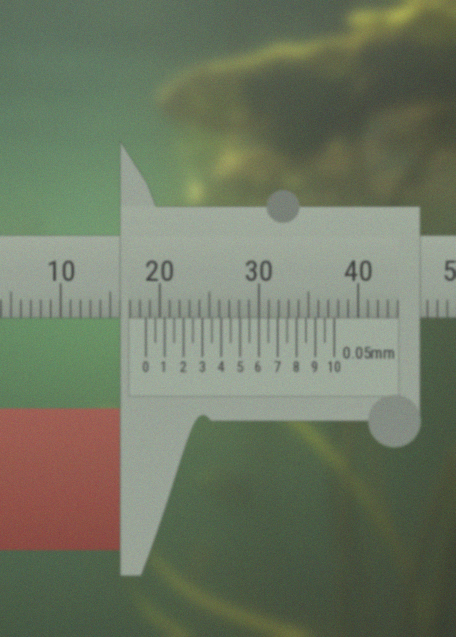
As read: 18.6,mm
